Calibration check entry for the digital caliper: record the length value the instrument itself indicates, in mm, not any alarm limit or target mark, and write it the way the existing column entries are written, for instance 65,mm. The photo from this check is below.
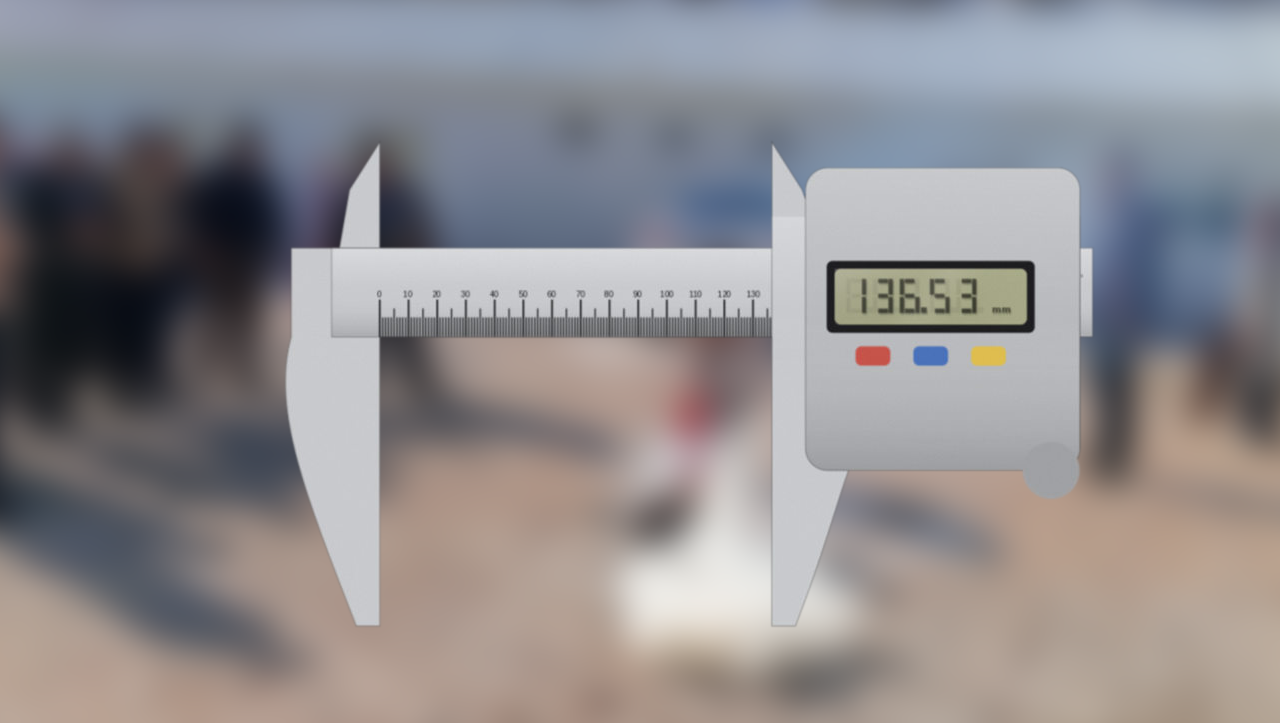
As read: 136.53,mm
